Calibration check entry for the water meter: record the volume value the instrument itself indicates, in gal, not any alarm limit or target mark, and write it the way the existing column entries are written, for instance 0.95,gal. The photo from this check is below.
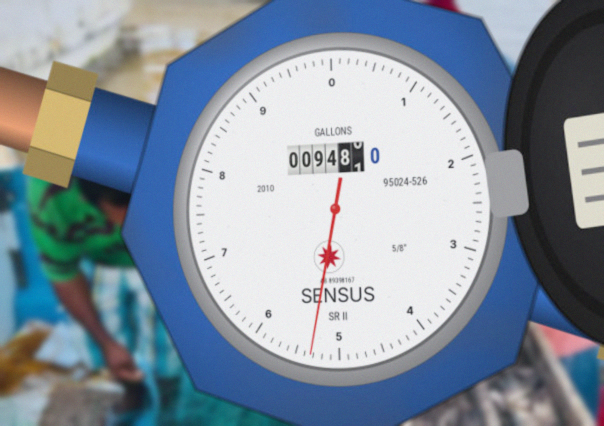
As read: 94805.3,gal
